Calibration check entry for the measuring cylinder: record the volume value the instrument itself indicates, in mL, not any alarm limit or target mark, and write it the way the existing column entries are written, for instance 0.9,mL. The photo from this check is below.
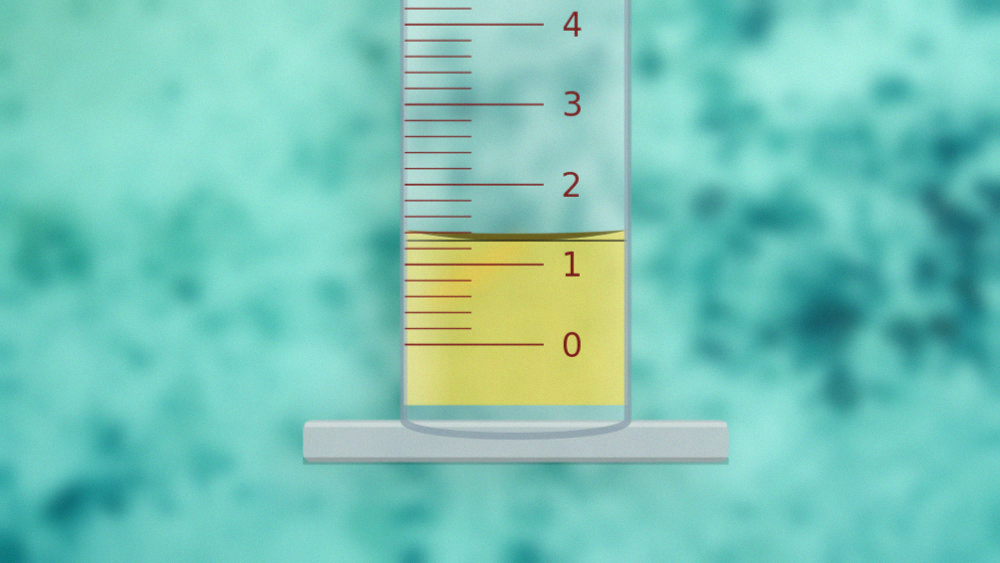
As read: 1.3,mL
